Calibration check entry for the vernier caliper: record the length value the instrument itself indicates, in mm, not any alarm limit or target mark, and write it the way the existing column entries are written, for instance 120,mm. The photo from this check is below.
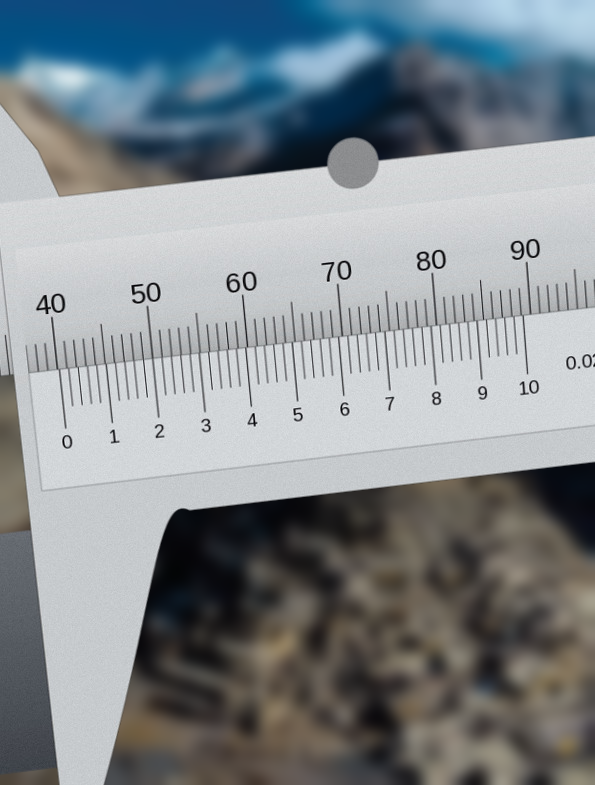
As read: 40.2,mm
